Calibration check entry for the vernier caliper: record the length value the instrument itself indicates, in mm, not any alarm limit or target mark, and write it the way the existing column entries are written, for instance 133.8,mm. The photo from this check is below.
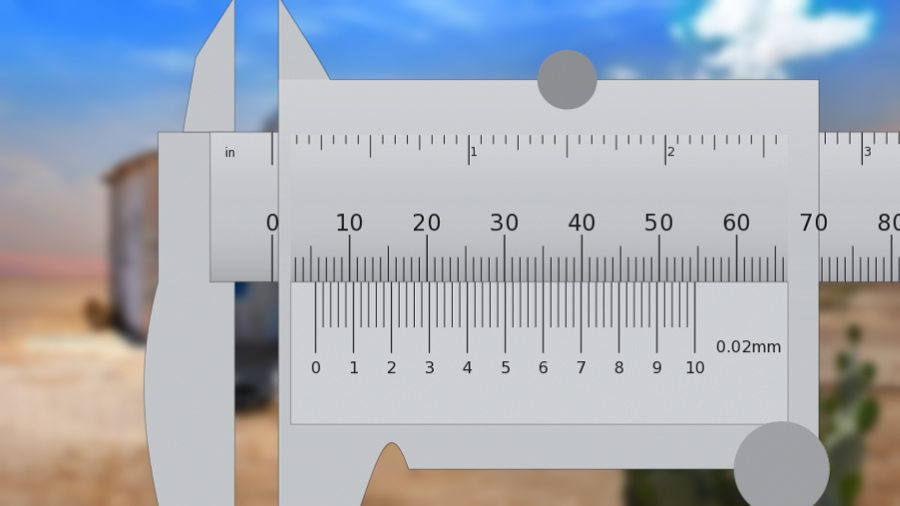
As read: 5.6,mm
